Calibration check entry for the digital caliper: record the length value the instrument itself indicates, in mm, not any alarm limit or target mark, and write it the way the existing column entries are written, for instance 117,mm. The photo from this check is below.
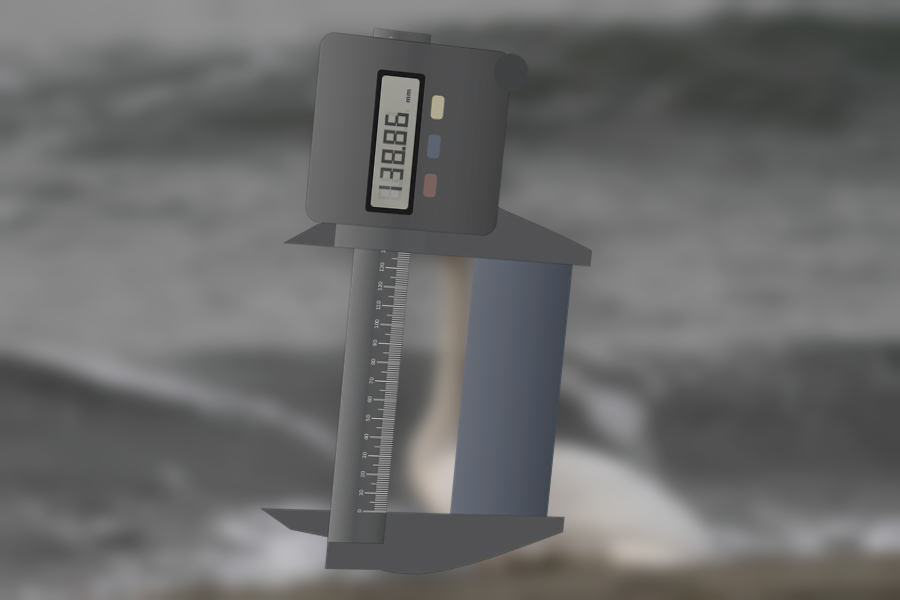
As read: 138.86,mm
